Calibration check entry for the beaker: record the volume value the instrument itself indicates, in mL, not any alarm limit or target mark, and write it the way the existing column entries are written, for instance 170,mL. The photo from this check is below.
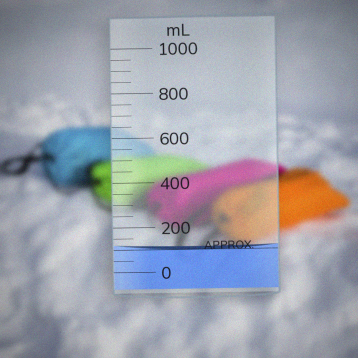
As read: 100,mL
